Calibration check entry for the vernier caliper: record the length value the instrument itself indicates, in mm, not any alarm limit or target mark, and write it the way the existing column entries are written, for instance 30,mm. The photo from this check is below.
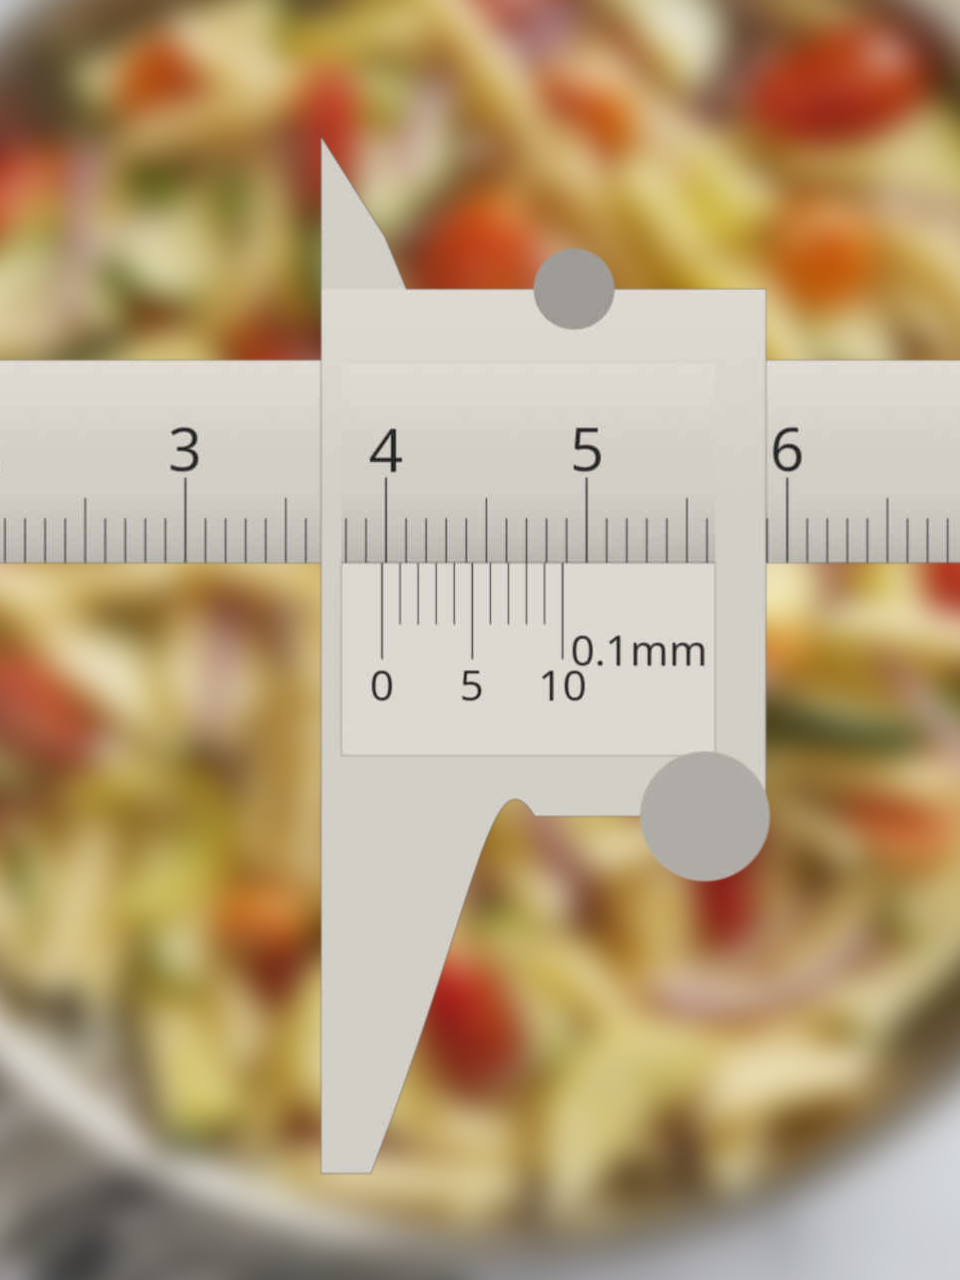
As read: 39.8,mm
